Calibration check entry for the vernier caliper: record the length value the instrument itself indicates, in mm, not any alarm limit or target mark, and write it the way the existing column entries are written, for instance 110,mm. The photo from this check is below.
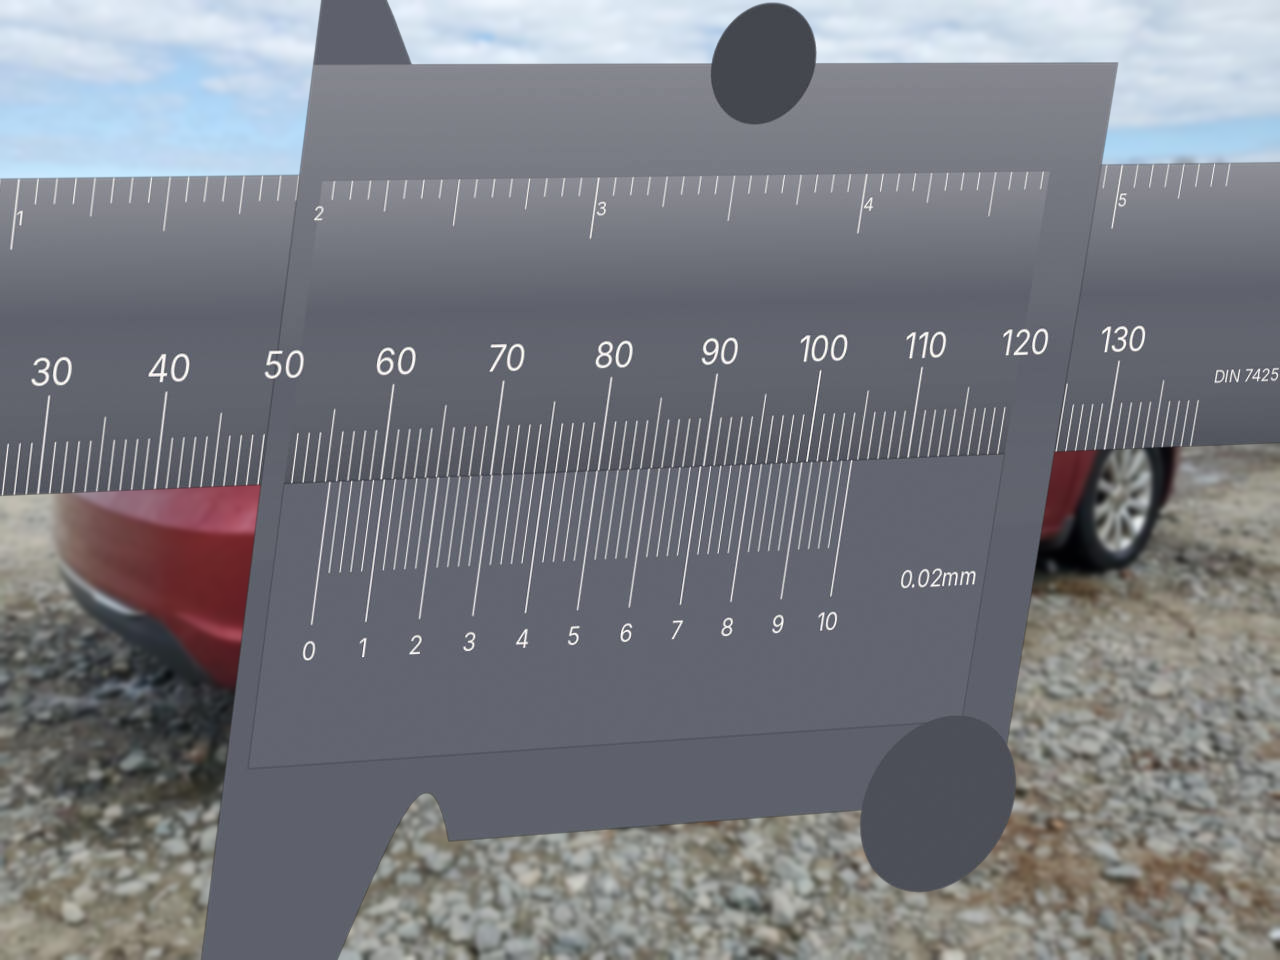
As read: 55.4,mm
